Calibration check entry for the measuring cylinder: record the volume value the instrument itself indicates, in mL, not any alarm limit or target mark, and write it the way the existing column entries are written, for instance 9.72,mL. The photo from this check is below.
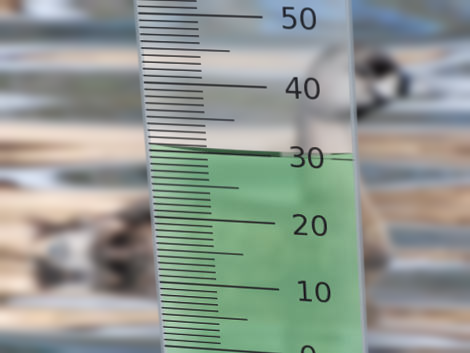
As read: 30,mL
